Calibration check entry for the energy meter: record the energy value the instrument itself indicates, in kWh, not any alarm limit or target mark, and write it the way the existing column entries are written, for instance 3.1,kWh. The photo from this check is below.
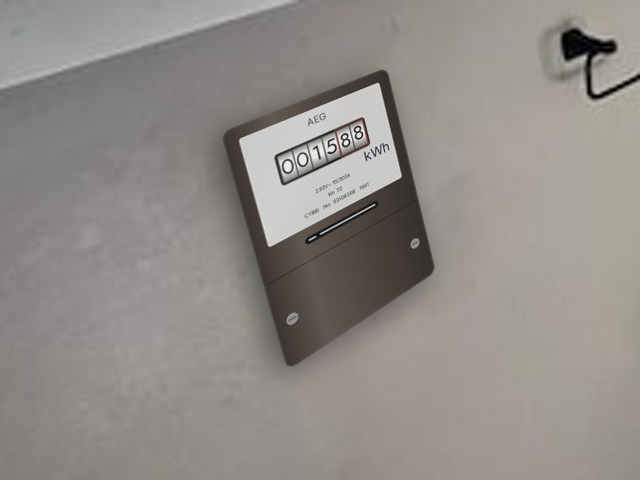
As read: 15.88,kWh
